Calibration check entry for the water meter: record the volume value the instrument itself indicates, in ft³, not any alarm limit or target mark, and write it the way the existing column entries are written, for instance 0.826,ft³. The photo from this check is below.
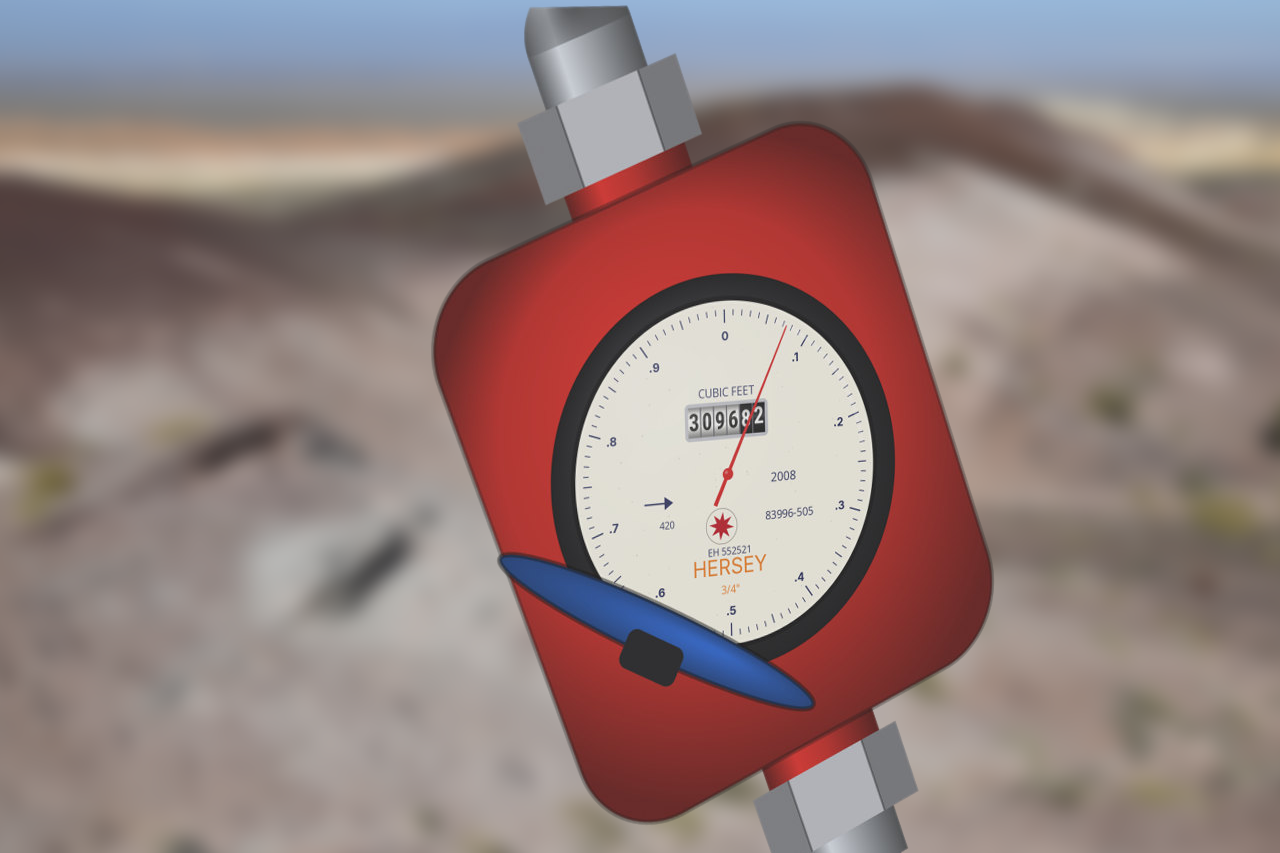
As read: 309682.07,ft³
